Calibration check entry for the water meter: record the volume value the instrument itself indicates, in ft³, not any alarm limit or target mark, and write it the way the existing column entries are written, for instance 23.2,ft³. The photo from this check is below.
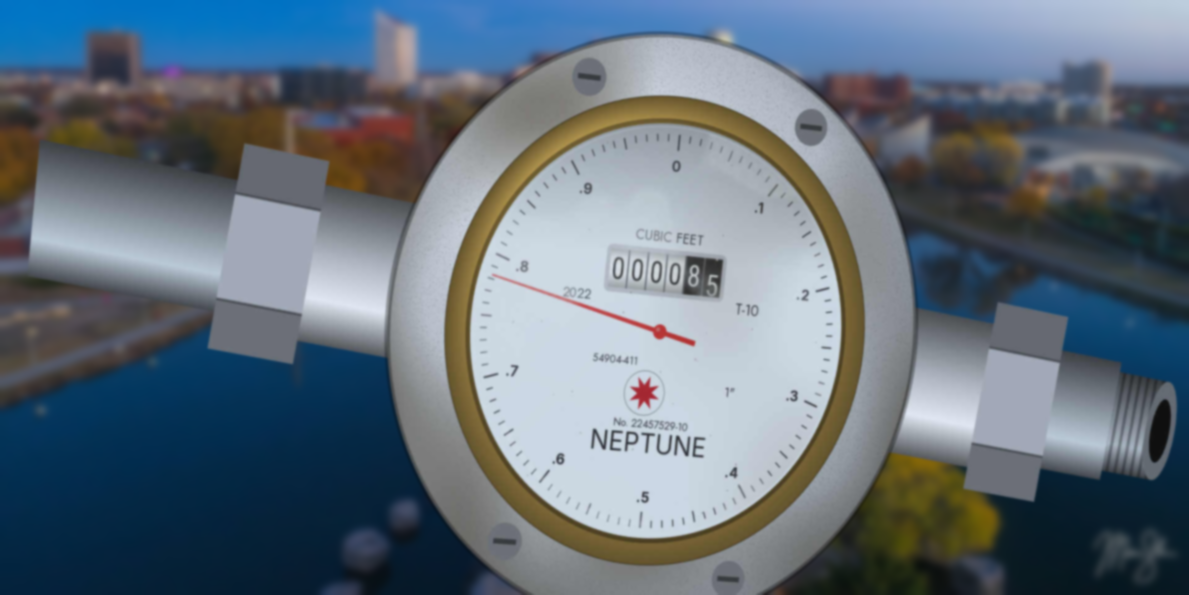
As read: 84.78,ft³
